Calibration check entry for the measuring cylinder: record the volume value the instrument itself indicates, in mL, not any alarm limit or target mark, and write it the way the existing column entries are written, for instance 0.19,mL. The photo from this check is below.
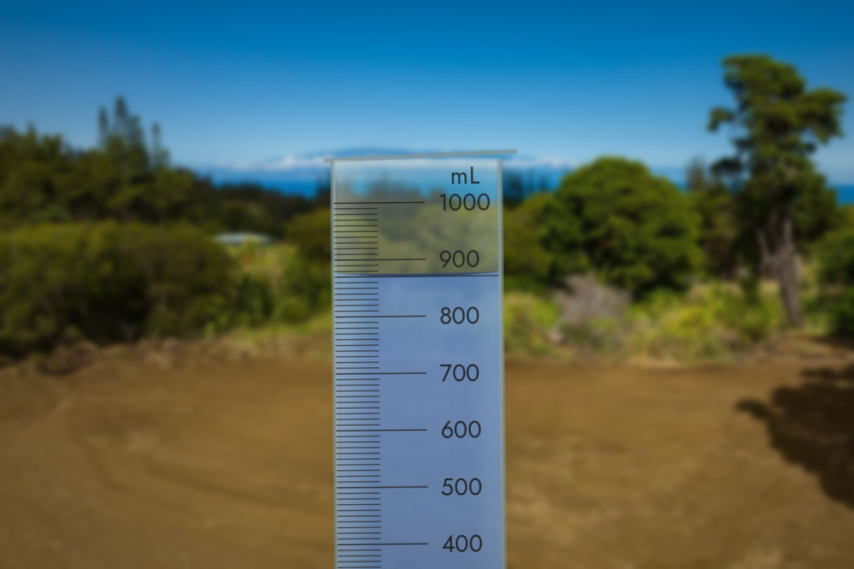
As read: 870,mL
